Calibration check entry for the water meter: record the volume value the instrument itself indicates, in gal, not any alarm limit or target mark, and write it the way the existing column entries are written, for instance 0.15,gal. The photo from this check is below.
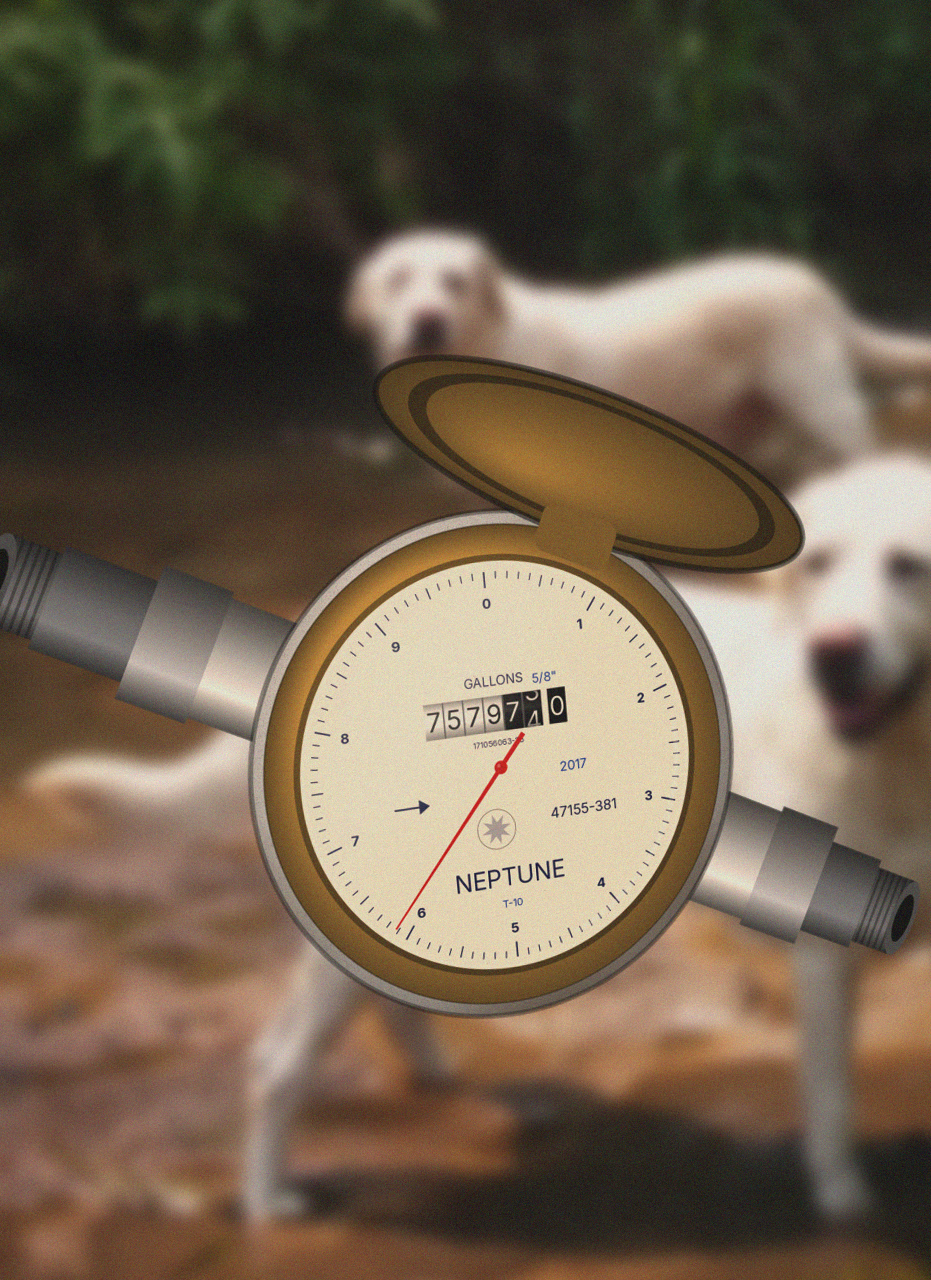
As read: 7579736.1,gal
